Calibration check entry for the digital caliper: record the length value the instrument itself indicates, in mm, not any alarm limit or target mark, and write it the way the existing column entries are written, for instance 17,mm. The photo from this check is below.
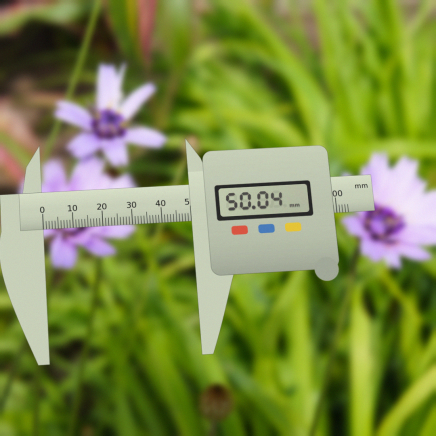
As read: 50.04,mm
